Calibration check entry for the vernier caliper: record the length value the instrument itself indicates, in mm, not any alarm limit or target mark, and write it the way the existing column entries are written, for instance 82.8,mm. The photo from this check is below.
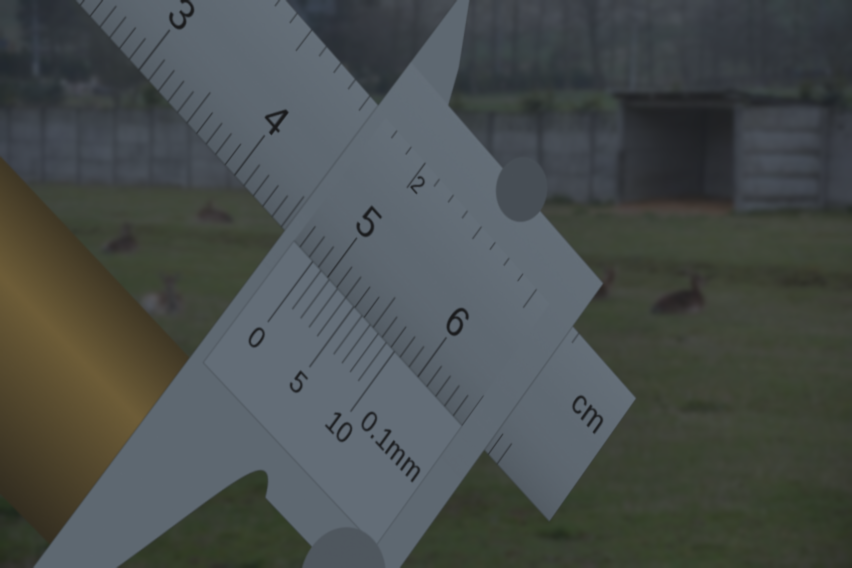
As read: 48.4,mm
